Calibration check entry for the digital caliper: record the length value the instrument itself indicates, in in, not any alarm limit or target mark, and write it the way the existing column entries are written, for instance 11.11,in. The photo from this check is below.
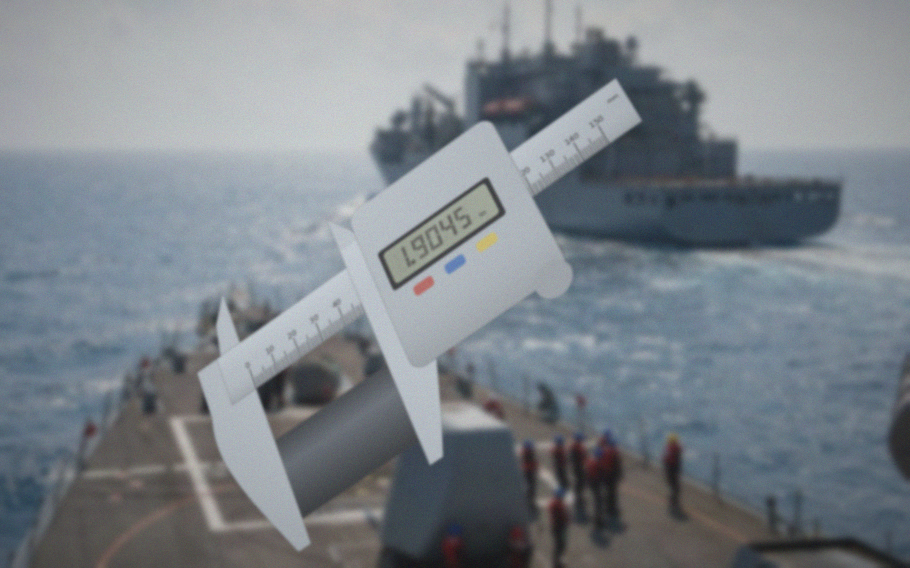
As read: 1.9045,in
